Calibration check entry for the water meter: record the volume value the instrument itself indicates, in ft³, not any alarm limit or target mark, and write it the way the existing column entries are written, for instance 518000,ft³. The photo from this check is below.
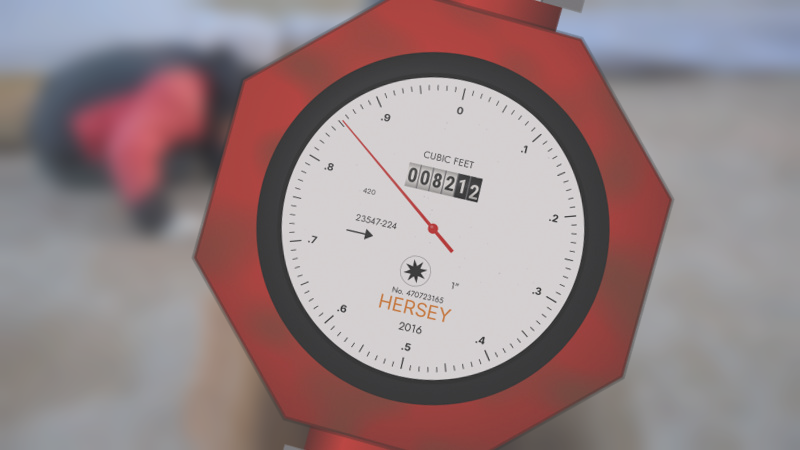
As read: 8211.85,ft³
